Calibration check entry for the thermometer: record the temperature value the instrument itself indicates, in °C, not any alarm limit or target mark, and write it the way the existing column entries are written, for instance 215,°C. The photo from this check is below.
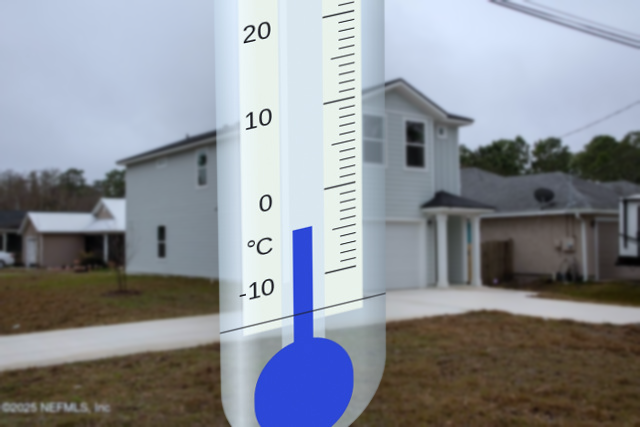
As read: -4,°C
